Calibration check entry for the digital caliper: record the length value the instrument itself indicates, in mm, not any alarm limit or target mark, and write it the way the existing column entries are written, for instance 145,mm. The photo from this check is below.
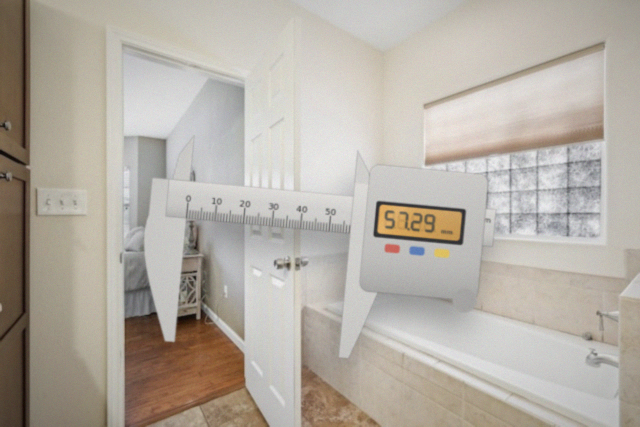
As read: 57.29,mm
